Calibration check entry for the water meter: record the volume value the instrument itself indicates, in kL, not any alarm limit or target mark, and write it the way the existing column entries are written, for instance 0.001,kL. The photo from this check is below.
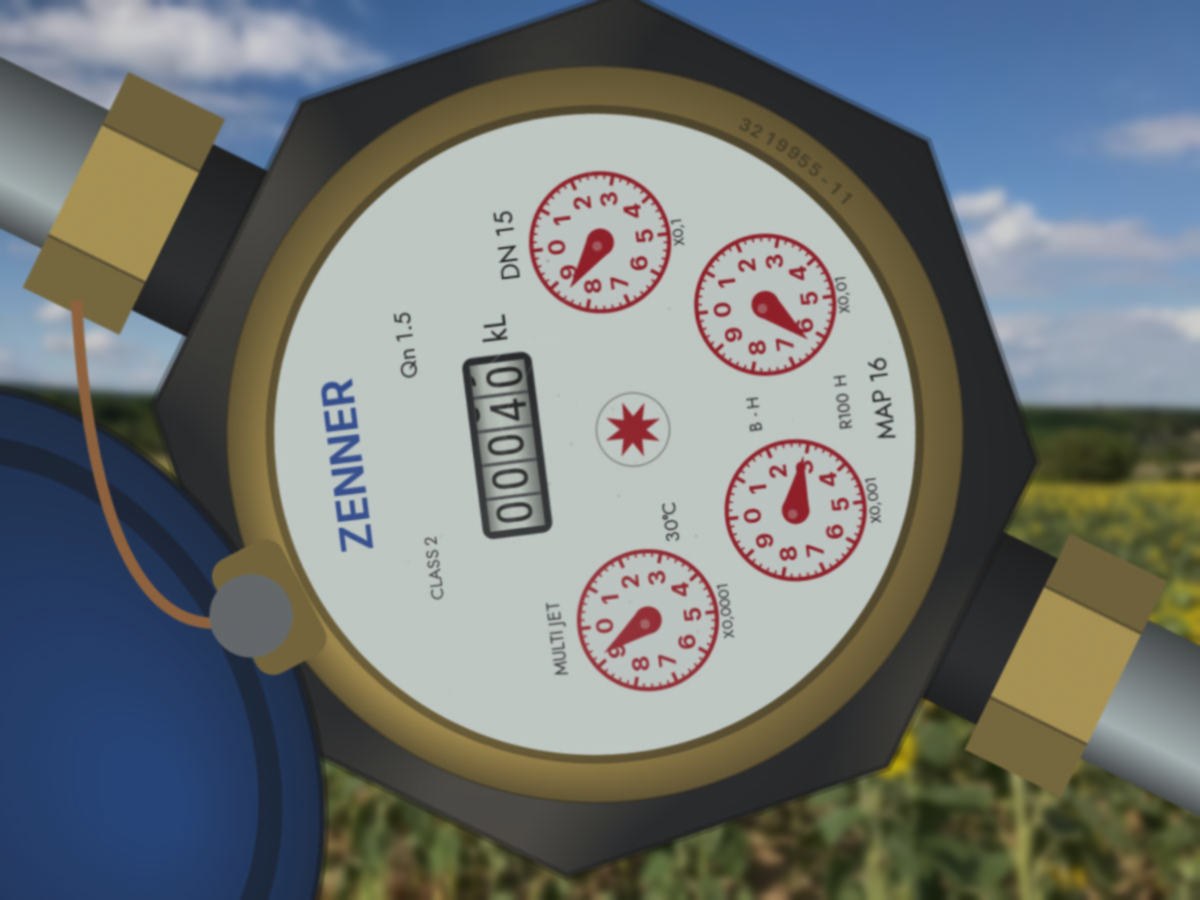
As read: 39.8629,kL
